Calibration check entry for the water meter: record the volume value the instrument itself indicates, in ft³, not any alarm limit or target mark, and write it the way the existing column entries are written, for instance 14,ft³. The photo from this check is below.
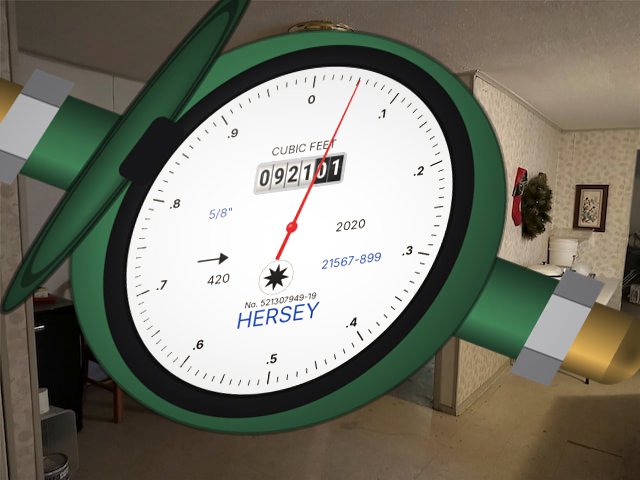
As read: 92101.05,ft³
